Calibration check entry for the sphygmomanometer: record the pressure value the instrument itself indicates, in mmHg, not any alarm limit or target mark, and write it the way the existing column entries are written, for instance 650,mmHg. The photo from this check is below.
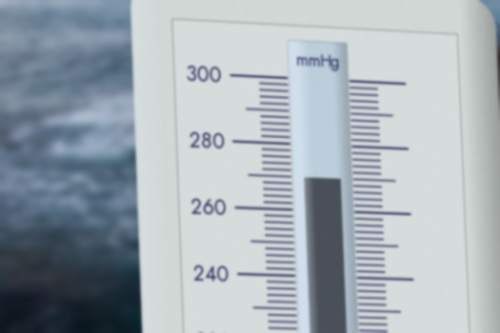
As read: 270,mmHg
